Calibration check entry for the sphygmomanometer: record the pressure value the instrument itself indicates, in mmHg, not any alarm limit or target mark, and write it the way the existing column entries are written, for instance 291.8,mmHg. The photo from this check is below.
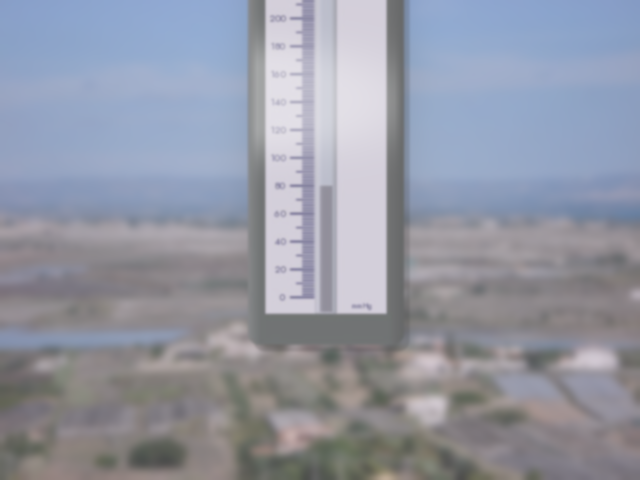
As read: 80,mmHg
